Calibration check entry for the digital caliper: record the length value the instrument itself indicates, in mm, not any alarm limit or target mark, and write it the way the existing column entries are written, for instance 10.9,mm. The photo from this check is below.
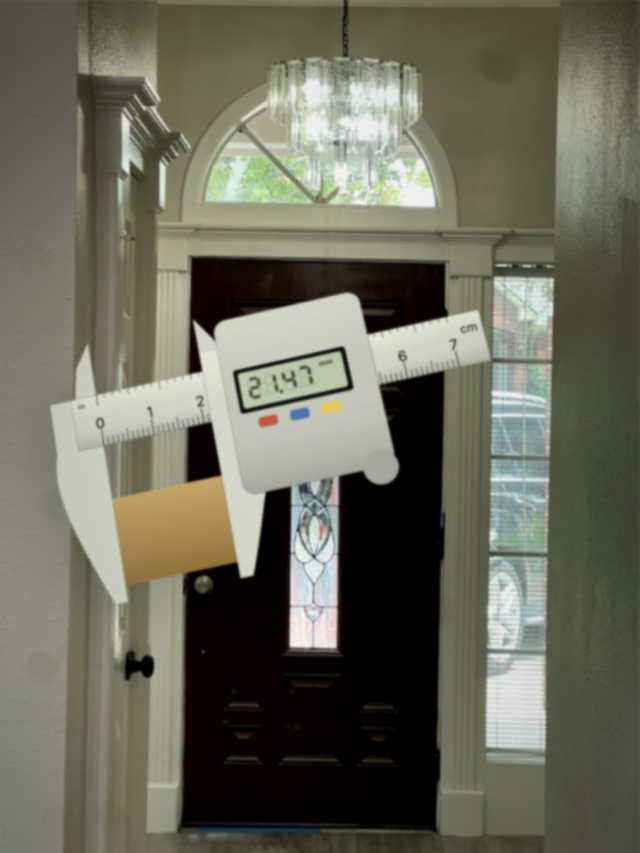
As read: 21.47,mm
